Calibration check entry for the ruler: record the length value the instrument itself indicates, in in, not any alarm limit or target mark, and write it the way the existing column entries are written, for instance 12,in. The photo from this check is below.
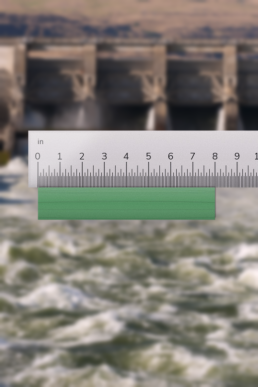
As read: 8,in
